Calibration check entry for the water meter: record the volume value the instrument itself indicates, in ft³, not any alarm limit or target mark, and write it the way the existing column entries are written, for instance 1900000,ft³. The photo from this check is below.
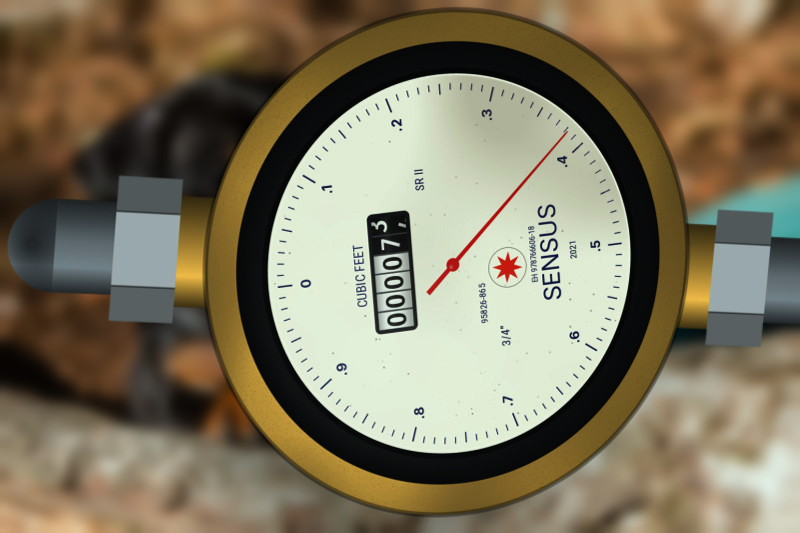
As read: 73.38,ft³
